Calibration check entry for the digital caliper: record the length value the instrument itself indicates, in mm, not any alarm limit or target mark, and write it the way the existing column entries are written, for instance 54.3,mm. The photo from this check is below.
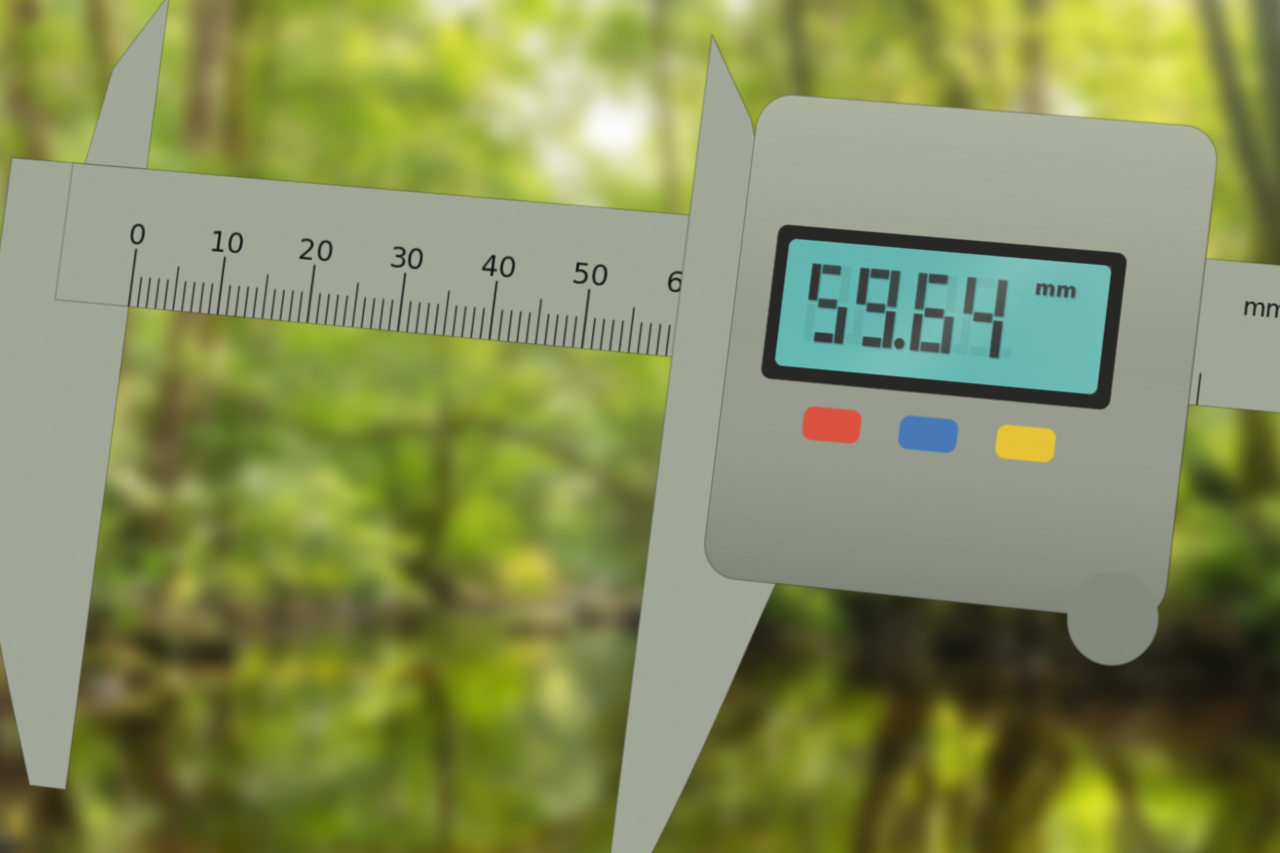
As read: 59.64,mm
